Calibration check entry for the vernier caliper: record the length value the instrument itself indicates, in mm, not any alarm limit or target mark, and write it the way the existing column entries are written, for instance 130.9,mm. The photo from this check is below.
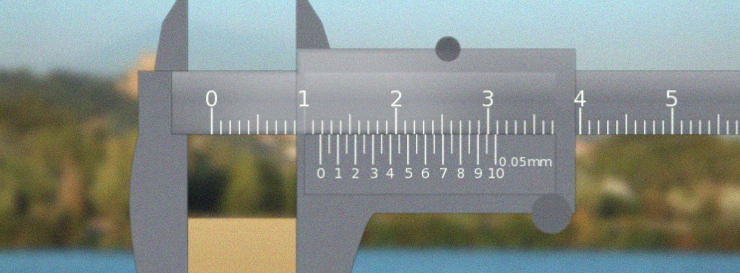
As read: 11.8,mm
